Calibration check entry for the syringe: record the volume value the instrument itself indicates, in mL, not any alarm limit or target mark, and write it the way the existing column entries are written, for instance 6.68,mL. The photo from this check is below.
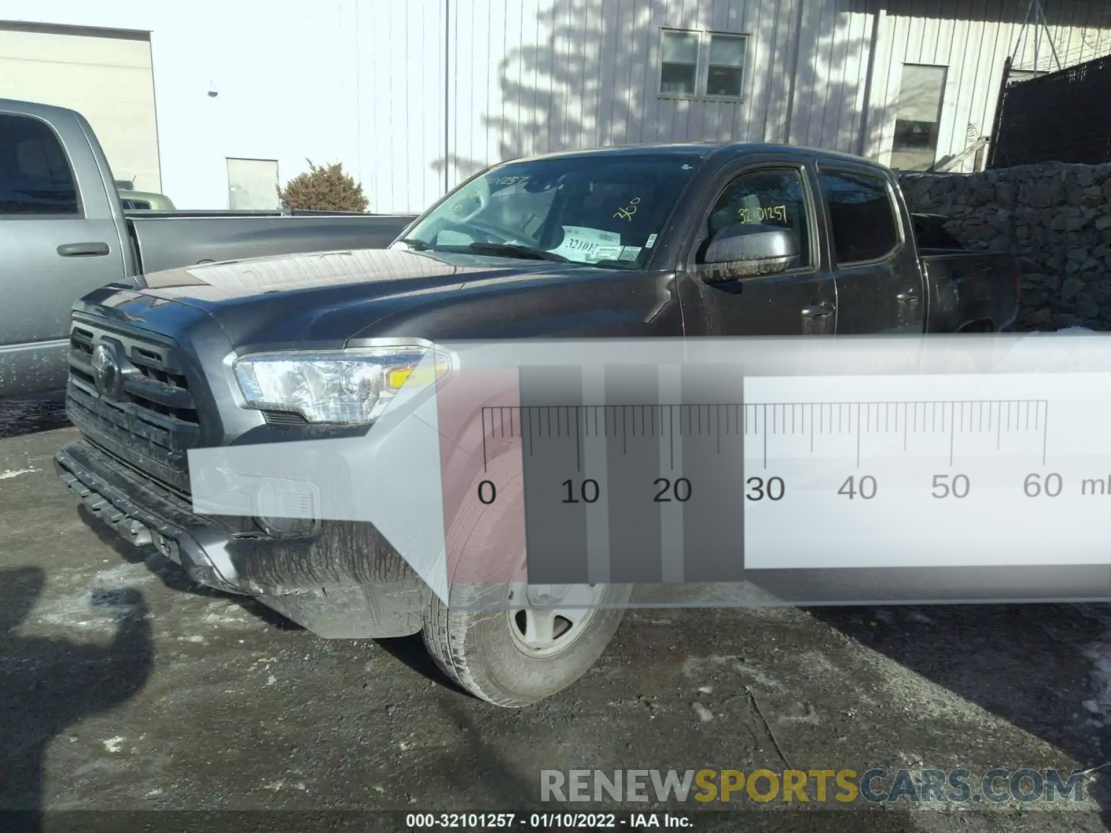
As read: 4,mL
